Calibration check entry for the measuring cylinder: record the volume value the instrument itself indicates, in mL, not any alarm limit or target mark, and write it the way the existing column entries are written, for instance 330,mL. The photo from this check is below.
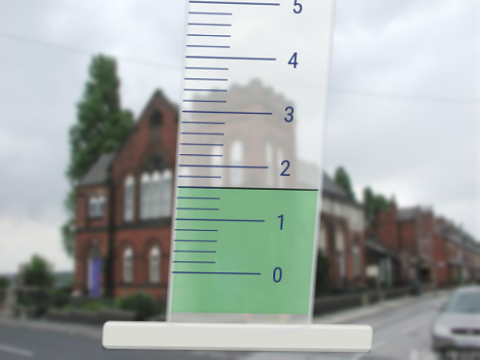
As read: 1.6,mL
